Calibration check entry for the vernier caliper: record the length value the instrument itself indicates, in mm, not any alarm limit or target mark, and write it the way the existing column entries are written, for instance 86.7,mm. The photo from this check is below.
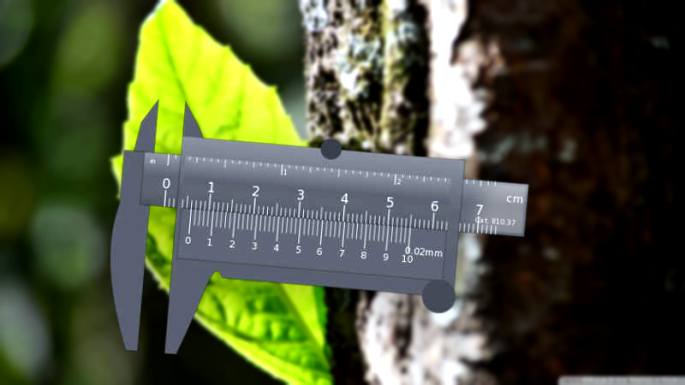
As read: 6.0,mm
